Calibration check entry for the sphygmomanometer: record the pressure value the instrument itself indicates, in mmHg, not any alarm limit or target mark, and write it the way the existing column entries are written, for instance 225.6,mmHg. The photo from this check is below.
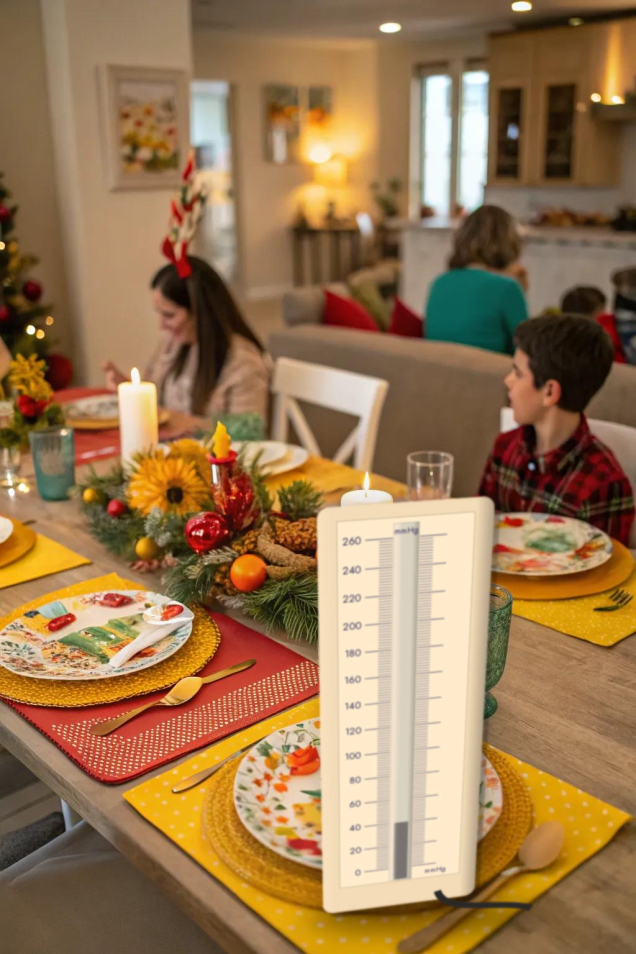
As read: 40,mmHg
